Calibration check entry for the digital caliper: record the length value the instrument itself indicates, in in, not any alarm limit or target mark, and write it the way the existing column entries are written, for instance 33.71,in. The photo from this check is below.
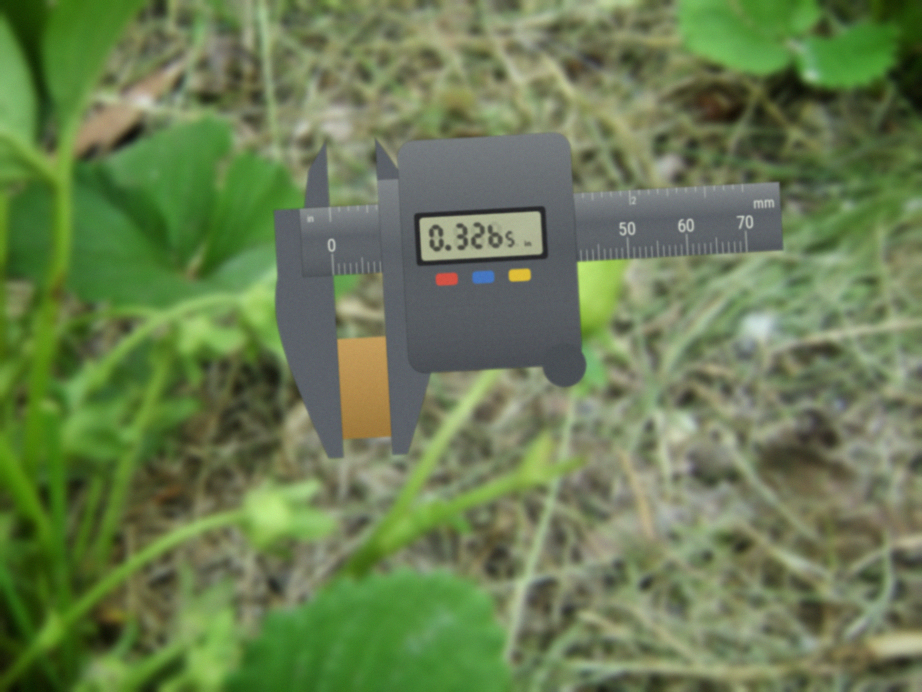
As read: 0.3265,in
